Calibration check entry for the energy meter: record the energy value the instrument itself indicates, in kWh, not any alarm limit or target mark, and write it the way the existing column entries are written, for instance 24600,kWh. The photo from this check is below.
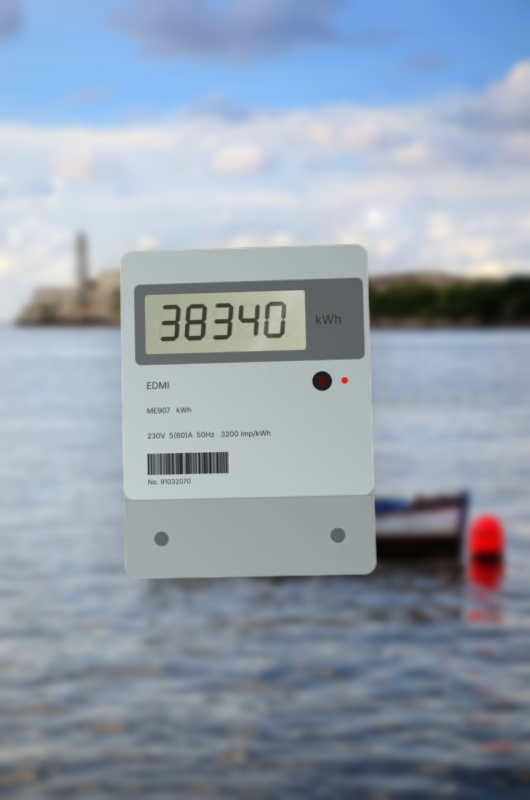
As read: 38340,kWh
